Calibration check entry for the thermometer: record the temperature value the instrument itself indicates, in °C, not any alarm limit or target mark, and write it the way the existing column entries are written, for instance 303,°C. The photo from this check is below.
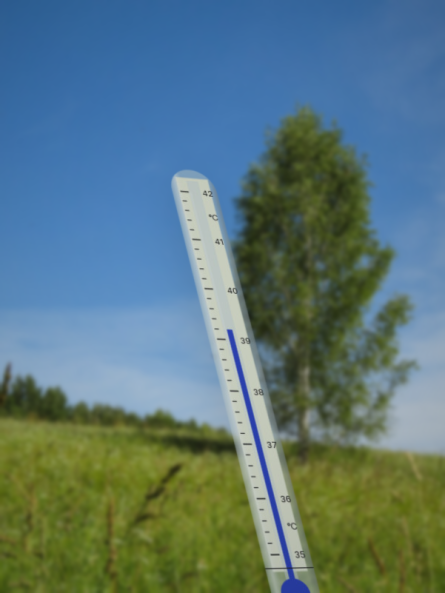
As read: 39.2,°C
